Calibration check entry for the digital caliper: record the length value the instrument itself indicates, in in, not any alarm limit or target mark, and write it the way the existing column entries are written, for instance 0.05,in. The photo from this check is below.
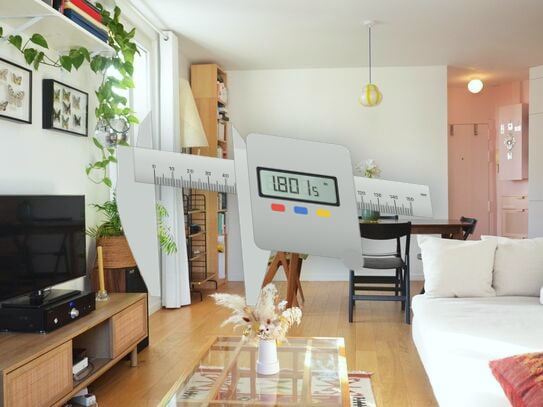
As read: 1.8015,in
